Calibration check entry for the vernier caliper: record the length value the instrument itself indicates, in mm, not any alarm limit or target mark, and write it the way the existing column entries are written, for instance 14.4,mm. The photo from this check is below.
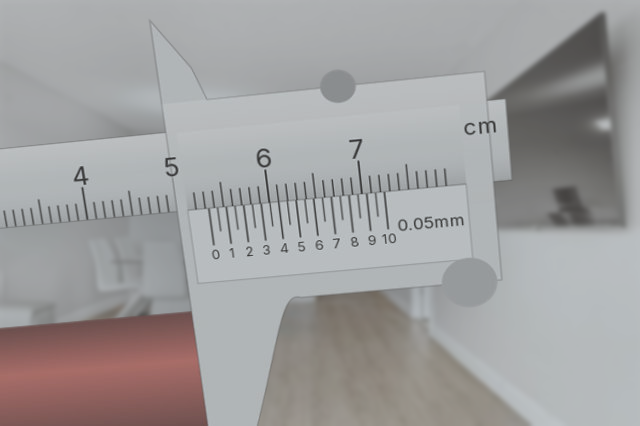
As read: 53.4,mm
